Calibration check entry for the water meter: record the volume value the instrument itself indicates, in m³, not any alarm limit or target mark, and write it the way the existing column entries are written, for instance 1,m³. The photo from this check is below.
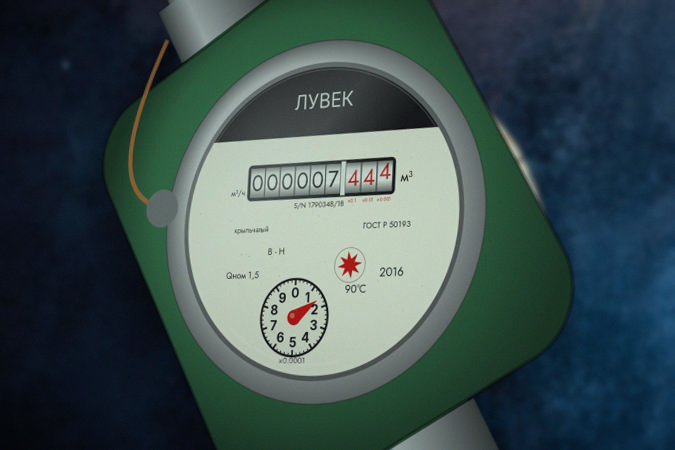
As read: 7.4441,m³
